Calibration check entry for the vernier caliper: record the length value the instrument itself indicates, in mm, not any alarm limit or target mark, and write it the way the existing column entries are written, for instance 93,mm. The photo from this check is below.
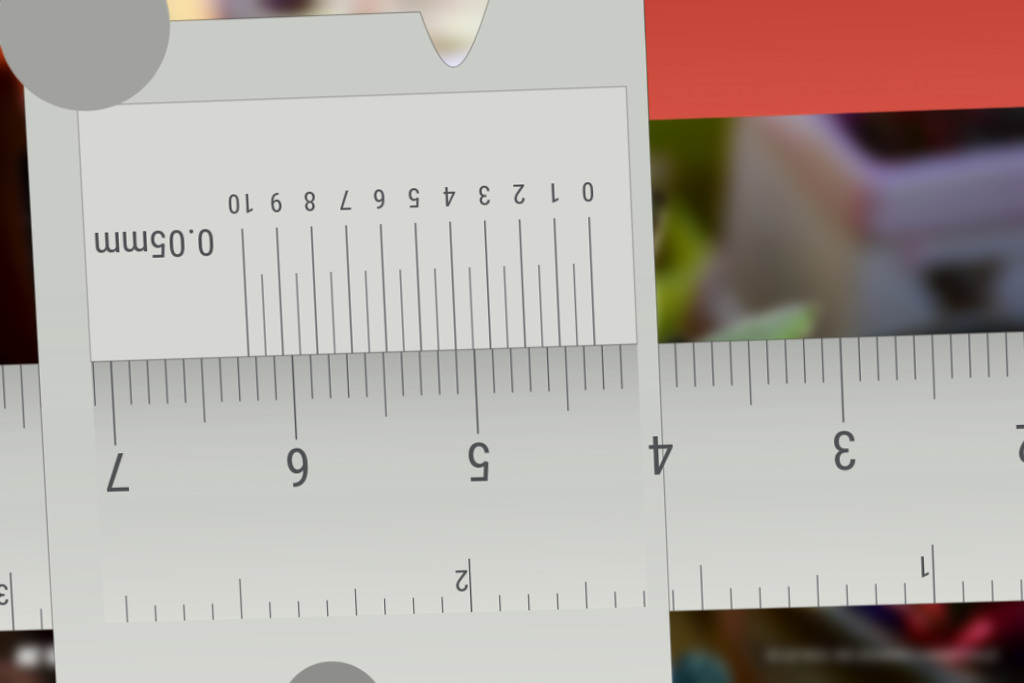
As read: 43.4,mm
